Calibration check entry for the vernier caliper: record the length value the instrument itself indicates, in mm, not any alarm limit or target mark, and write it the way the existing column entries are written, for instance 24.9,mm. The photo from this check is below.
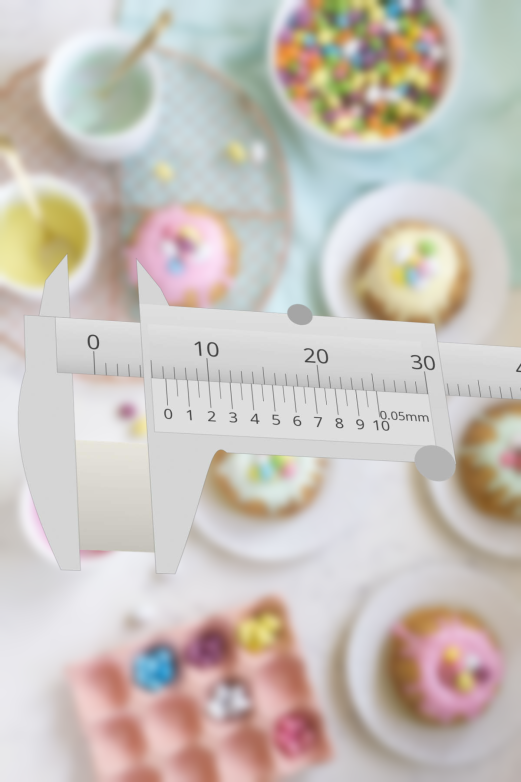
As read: 6.2,mm
